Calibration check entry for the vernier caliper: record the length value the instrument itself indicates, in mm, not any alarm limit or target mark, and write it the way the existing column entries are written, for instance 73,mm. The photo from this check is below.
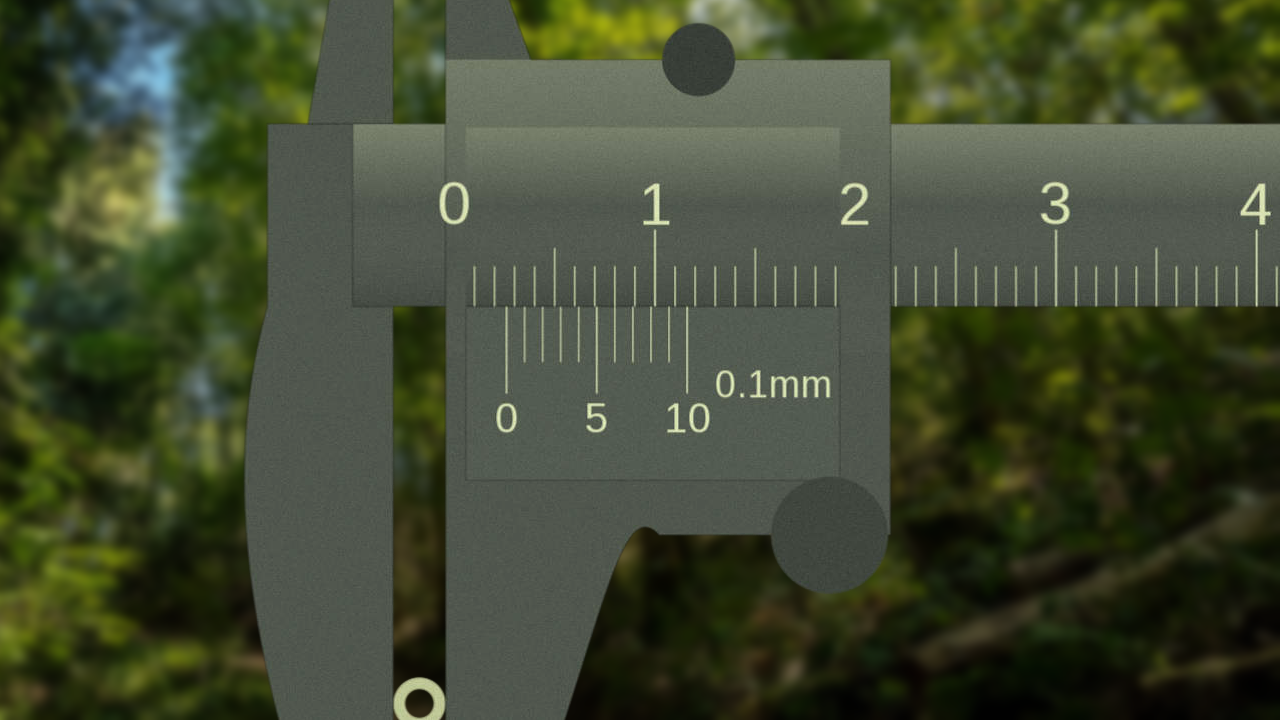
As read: 2.6,mm
